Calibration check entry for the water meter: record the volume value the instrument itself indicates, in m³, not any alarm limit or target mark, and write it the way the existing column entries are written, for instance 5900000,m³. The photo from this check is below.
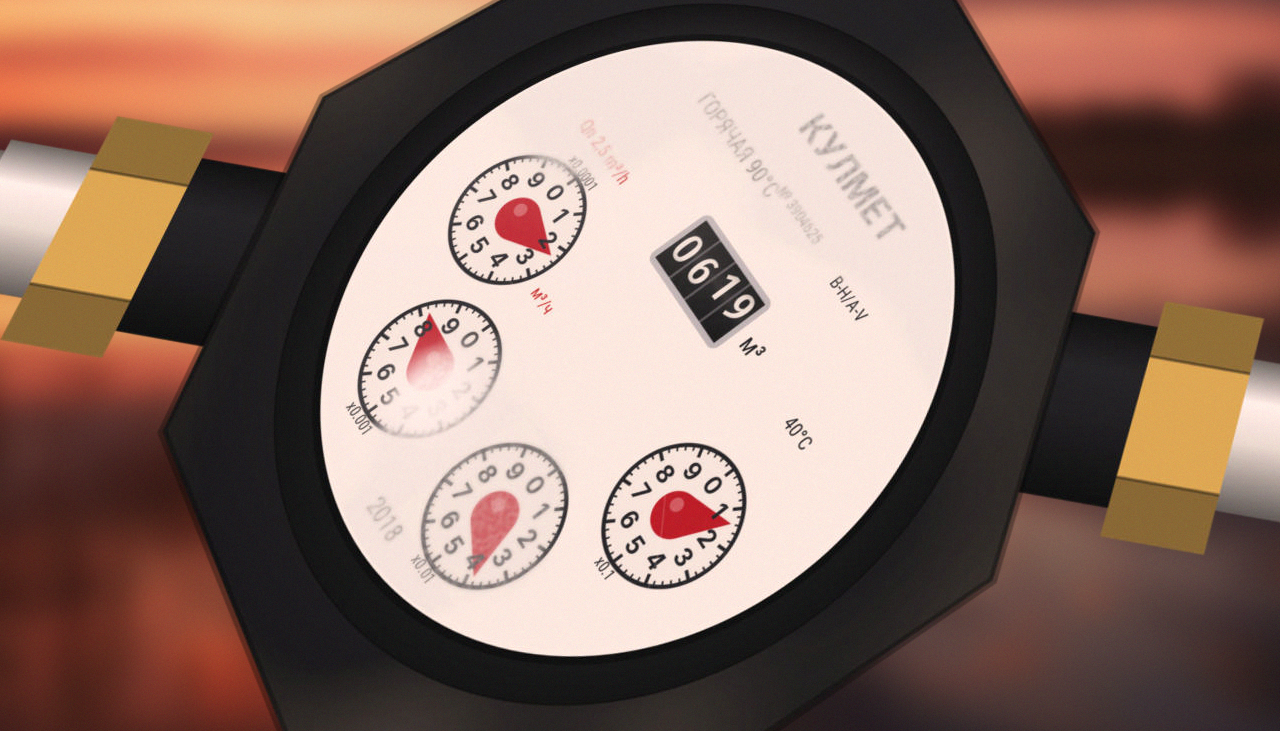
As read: 619.1382,m³
